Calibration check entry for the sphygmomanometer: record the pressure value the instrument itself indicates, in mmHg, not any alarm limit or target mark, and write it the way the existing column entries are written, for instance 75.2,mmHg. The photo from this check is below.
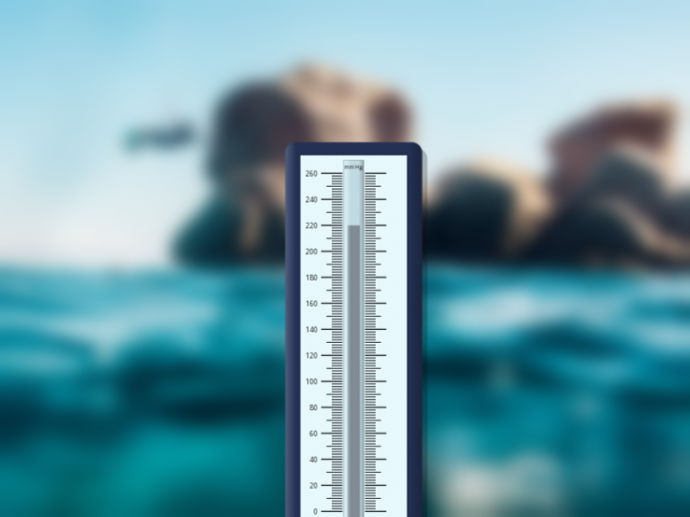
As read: 220,mmHg
